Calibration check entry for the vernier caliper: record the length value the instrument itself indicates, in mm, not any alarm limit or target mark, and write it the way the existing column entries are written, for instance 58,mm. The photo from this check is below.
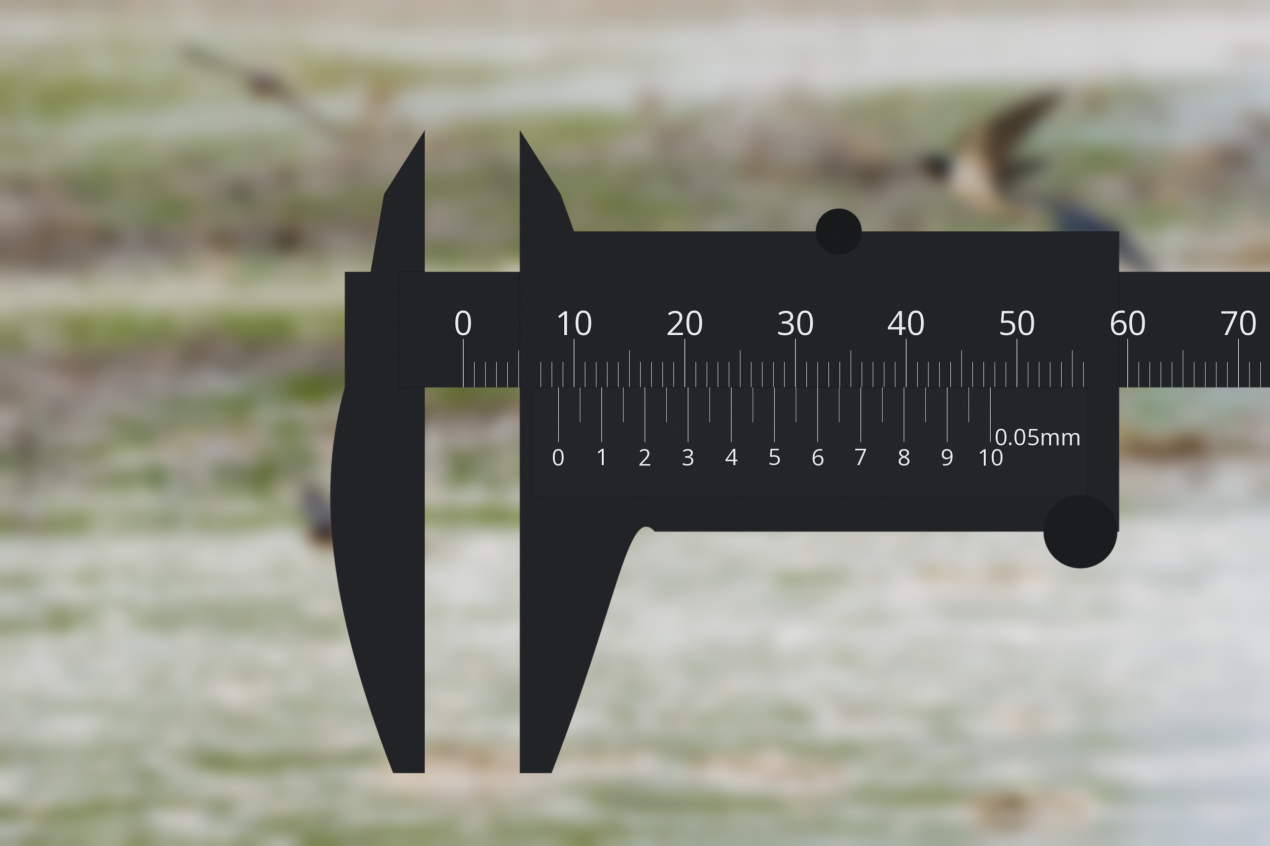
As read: 8.6,mm
